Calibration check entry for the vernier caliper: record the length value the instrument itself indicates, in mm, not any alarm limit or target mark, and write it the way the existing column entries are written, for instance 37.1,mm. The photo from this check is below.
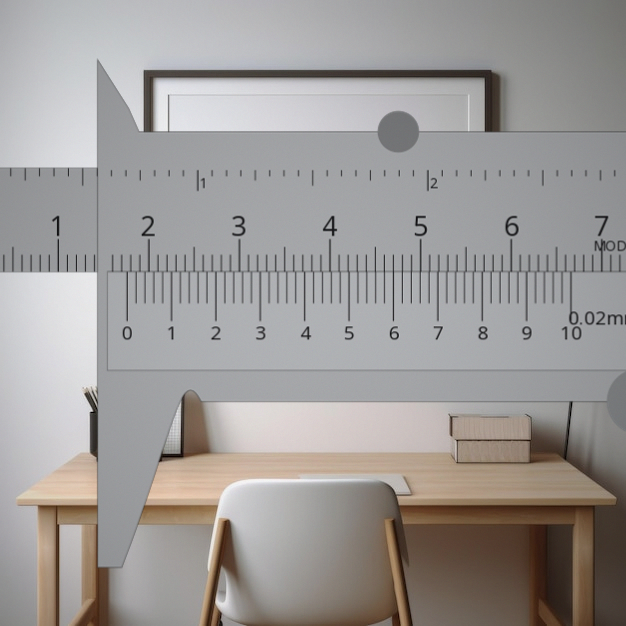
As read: 17.6,mm
